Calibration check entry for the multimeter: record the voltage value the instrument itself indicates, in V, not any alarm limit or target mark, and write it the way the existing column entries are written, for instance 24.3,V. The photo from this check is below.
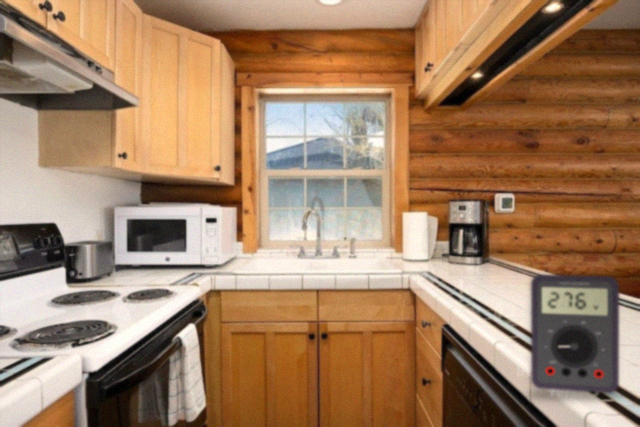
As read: 276,V
